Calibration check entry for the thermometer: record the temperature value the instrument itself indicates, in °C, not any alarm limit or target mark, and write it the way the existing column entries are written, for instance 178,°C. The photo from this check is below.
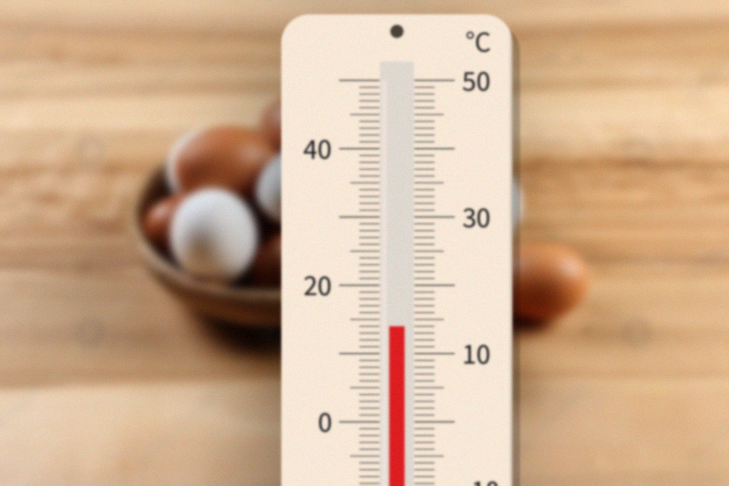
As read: 14,°C
